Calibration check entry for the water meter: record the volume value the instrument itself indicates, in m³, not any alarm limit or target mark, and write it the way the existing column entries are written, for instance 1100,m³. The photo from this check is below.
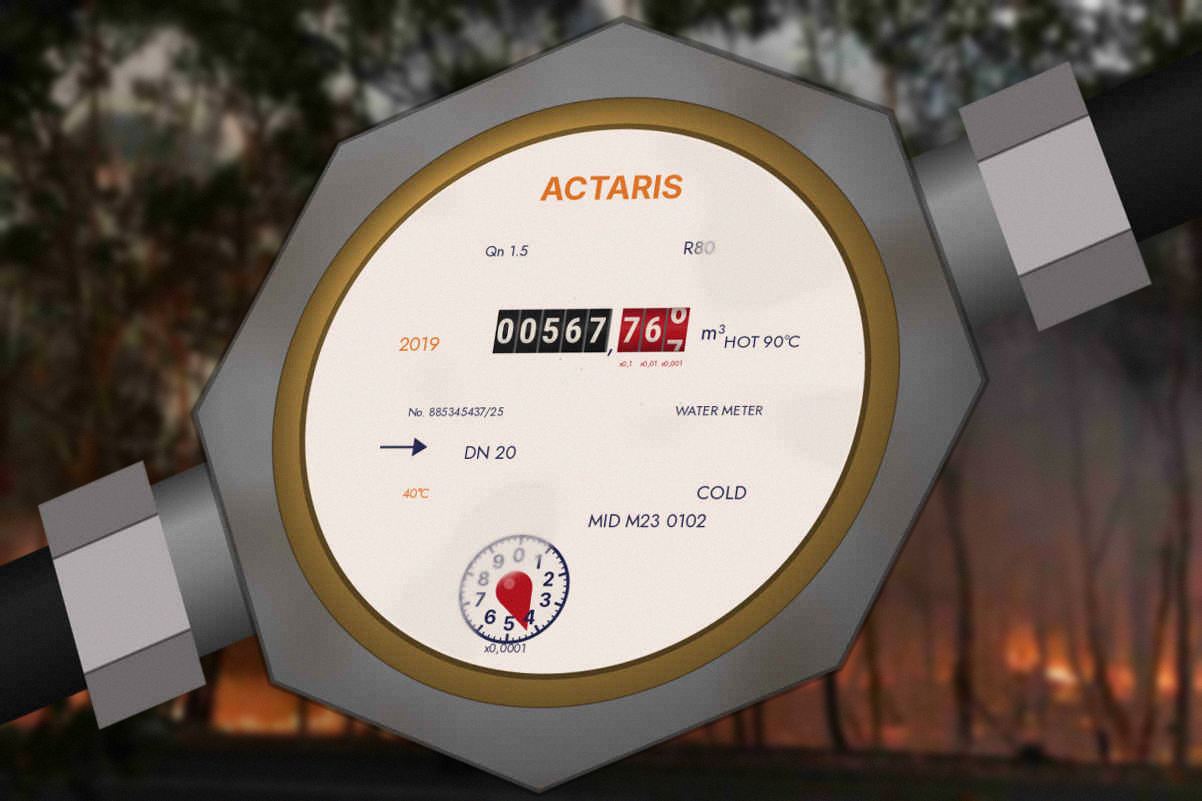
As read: 567.7664,m³
